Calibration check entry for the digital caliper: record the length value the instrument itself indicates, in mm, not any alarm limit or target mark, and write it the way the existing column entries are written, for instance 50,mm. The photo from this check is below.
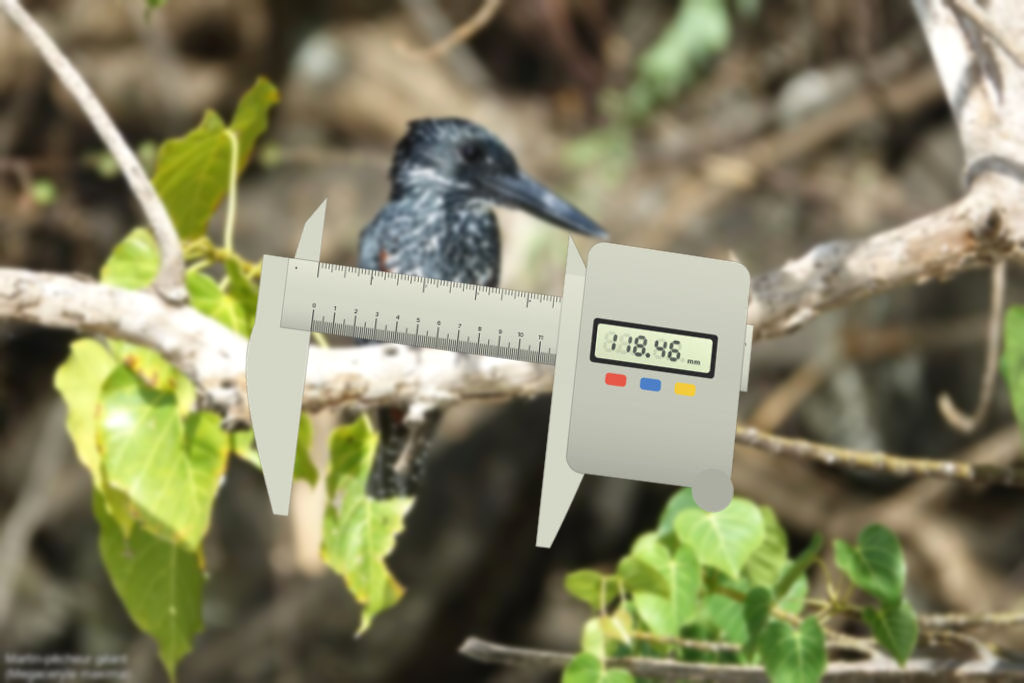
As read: 118.46,mm
